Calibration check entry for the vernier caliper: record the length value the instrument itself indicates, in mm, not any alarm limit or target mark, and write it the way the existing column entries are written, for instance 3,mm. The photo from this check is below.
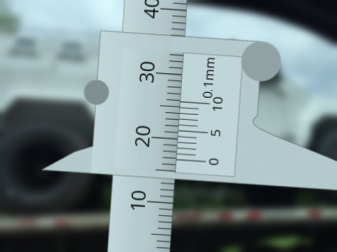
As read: 16.8,mm
